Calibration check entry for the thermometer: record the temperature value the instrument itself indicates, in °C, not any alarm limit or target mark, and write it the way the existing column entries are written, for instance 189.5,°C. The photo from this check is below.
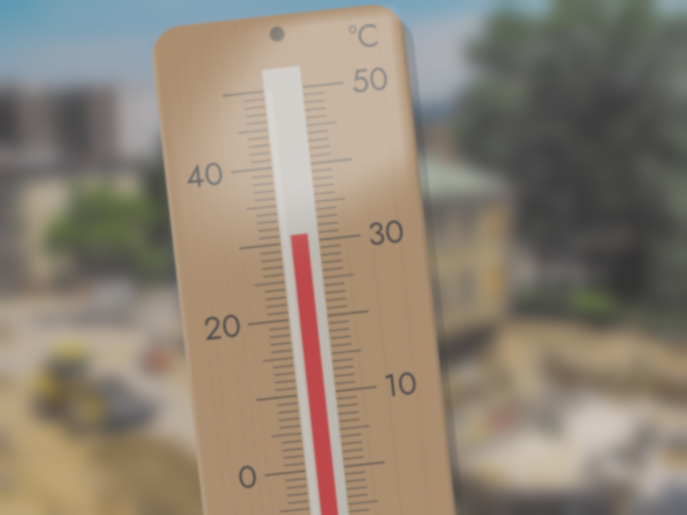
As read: 31,°C
